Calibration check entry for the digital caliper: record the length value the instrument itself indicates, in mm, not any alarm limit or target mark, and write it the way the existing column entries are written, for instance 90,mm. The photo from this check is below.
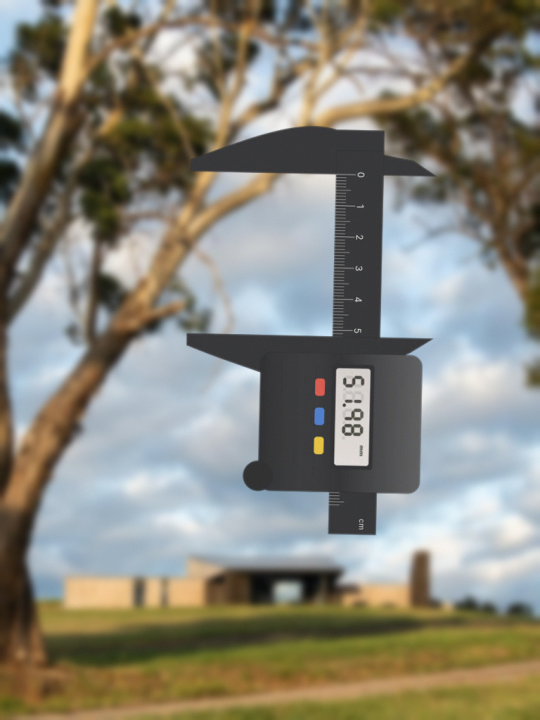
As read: 51.98,mm
